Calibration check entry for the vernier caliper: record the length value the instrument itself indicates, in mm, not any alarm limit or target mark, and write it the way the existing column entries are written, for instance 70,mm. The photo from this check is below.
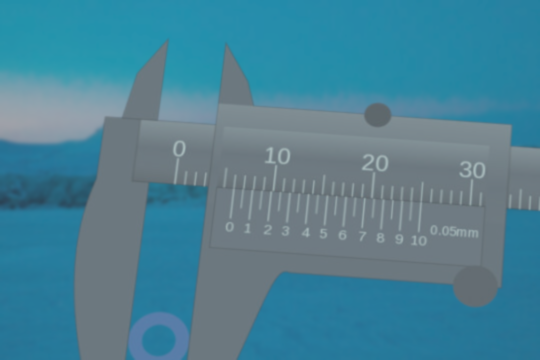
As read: 6.0,mm
